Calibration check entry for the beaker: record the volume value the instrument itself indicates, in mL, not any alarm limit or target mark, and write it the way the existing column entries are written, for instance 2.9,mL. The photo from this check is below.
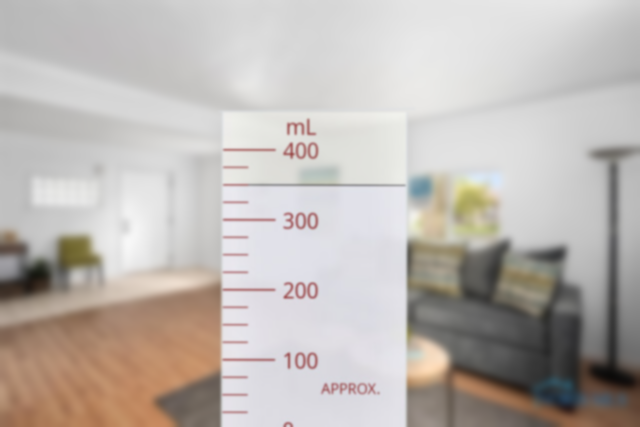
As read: 350,mL
